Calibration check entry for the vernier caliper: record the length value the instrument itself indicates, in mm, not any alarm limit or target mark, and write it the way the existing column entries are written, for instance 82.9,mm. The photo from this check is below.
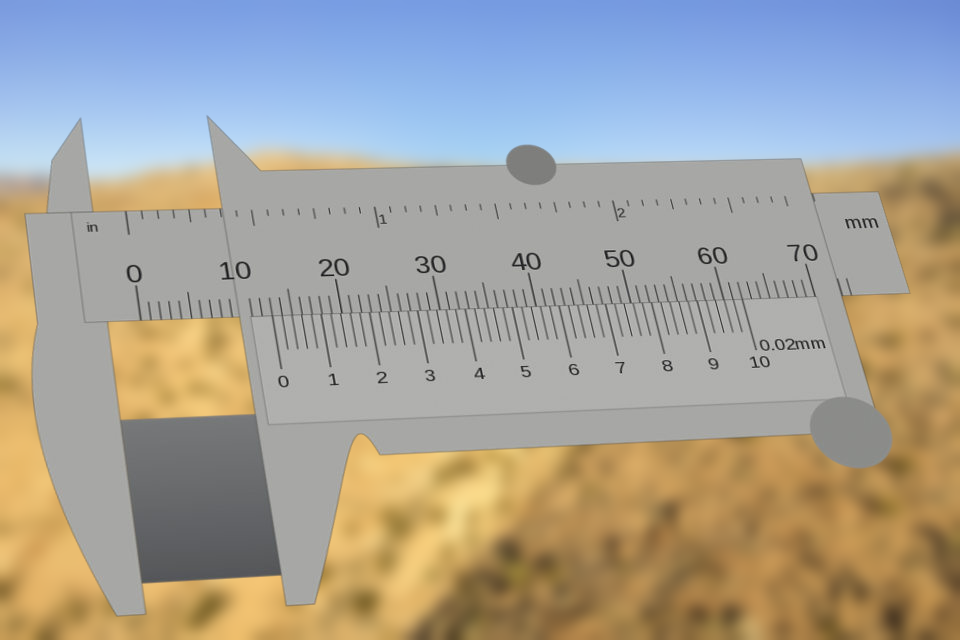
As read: 13.0,mm
